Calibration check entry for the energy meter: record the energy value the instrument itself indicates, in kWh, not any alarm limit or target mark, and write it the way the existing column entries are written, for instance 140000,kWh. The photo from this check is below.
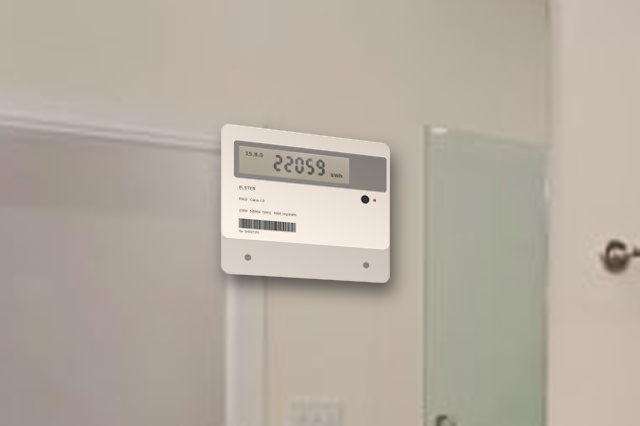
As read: 22059,kWh
